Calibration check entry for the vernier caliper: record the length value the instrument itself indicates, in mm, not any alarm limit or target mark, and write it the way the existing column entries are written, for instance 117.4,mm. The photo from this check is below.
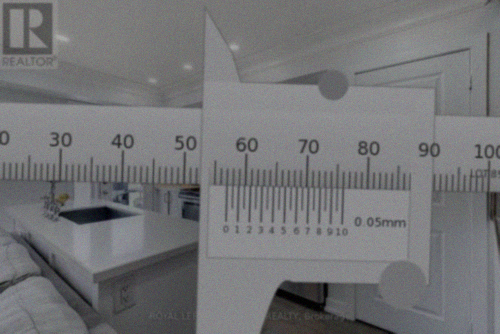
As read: 57.0,mm
